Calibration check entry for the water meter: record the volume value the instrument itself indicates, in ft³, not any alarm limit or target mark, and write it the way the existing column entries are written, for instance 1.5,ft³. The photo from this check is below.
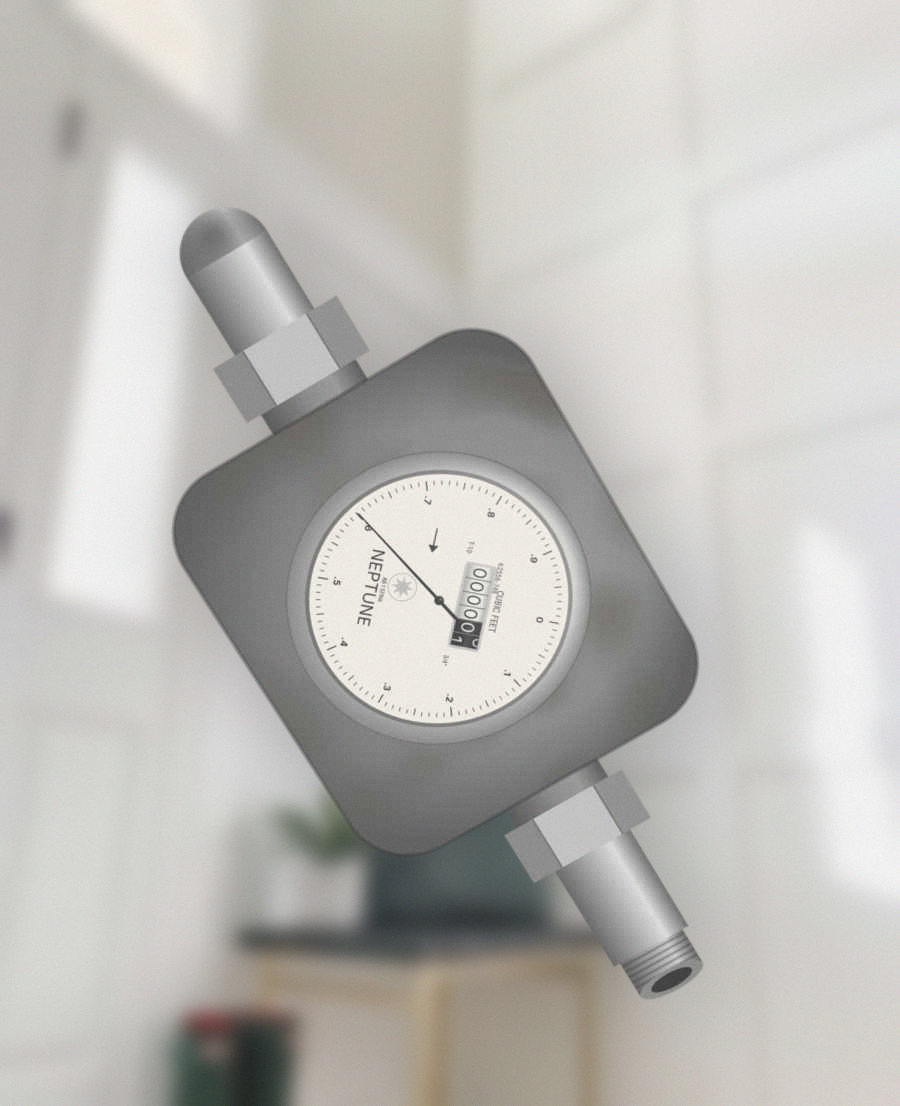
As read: 0.60,ft³
